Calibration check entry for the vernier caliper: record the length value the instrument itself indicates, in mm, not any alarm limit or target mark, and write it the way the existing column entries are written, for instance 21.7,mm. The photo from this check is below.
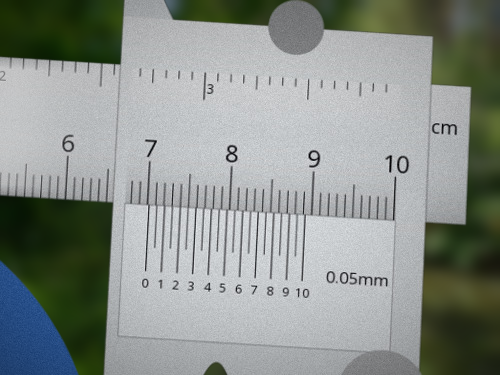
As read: 70.2,mm
